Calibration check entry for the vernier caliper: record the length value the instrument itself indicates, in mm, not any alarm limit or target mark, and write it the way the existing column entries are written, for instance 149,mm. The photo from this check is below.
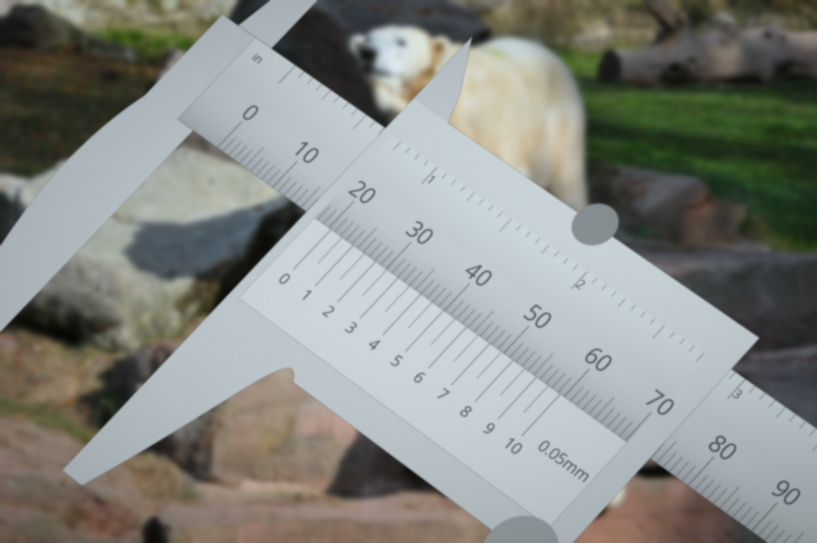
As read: 20.4,mm
